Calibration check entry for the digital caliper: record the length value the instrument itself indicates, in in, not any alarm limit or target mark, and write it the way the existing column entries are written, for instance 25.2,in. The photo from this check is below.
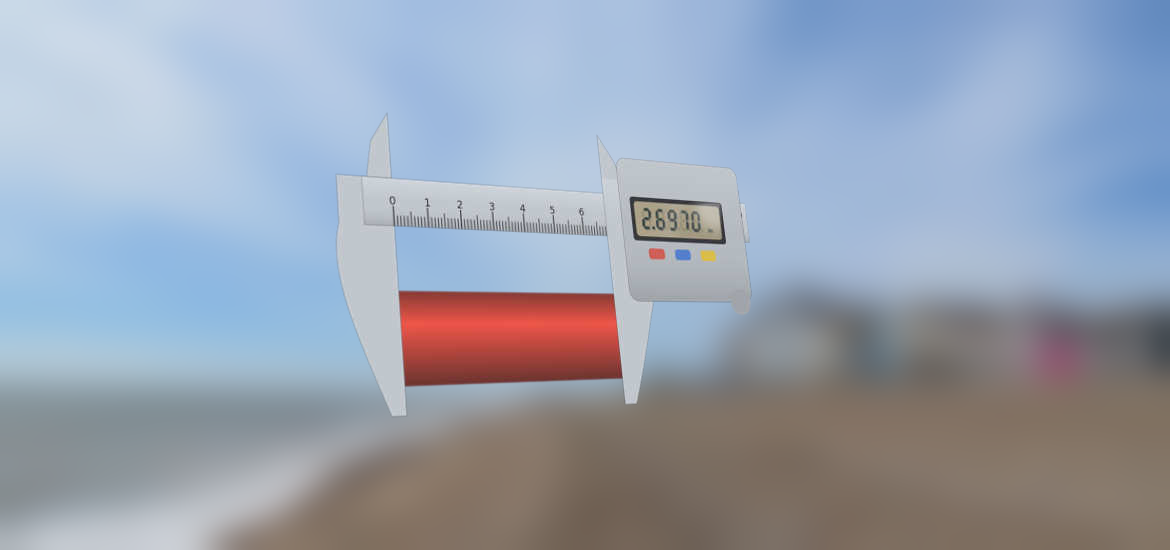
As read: 2.6970,in
